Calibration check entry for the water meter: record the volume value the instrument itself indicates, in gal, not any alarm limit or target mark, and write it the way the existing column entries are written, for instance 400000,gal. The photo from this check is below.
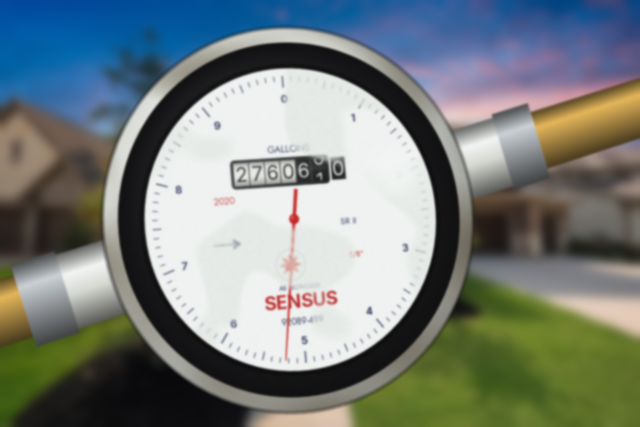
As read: 2760605.2,gal
